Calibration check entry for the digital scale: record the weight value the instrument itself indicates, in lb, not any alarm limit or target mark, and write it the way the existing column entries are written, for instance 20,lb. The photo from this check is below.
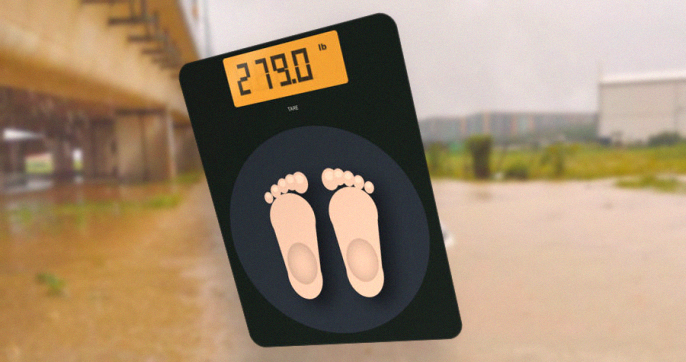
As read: 279.0,lb
